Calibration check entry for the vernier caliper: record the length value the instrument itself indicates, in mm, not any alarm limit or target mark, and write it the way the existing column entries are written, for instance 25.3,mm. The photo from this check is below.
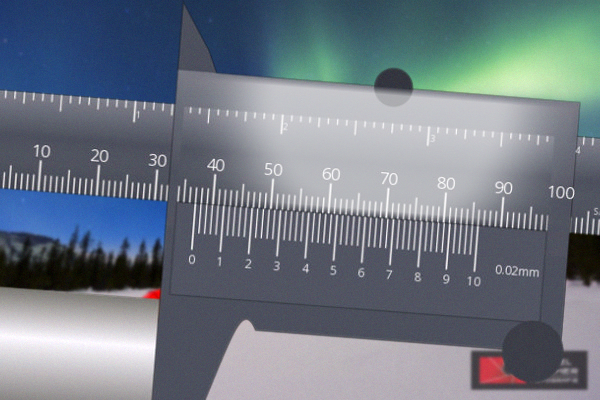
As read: 37.0,mm
